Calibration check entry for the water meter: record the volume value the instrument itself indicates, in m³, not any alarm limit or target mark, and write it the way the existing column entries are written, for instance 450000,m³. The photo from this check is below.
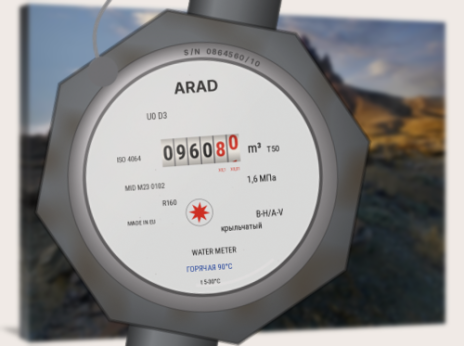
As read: 960.80,m³
